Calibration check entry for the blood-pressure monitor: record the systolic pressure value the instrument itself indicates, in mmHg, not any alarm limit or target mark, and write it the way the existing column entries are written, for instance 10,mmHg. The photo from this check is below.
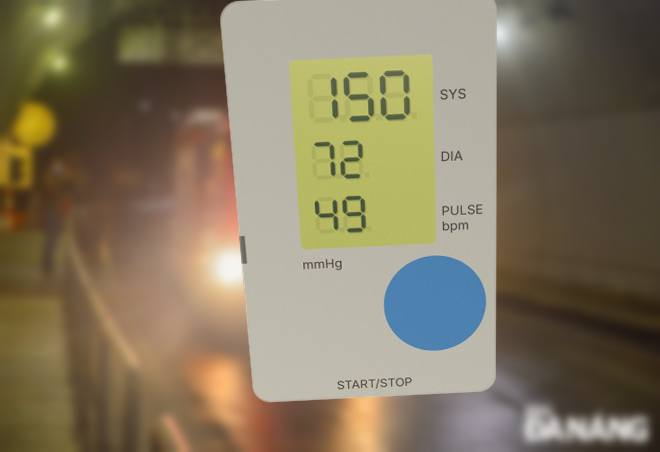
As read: 150,mmHg
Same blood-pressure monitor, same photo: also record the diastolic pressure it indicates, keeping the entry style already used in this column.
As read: 72,mmHg
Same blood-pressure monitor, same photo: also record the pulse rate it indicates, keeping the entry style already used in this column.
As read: 49,bpm
